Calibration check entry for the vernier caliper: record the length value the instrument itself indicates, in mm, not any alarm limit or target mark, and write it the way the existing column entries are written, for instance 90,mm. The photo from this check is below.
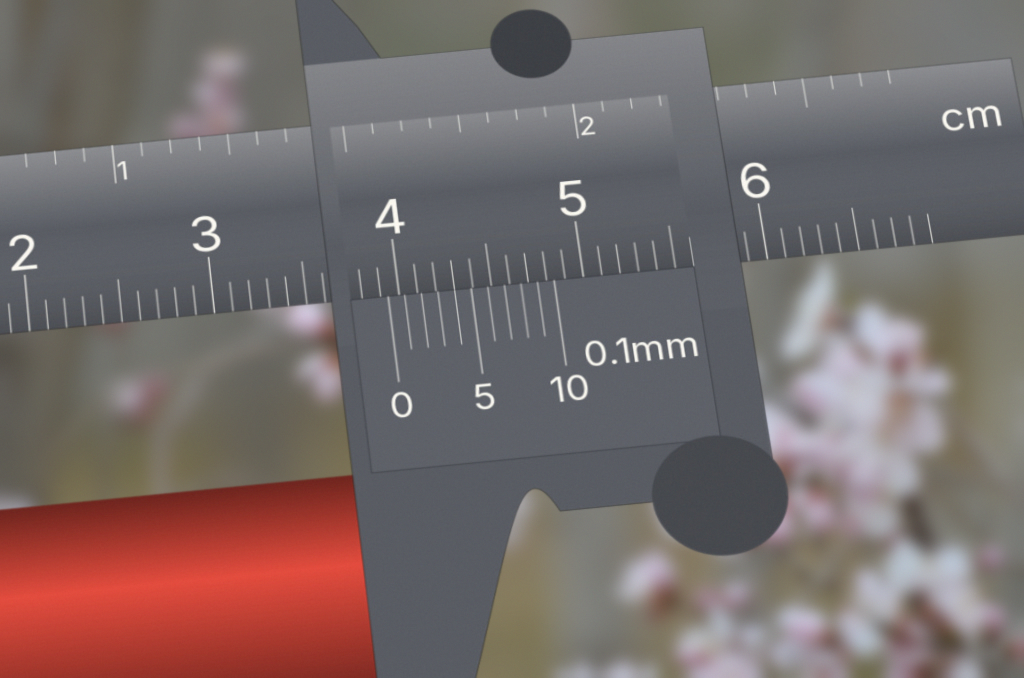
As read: 39.4,mm
